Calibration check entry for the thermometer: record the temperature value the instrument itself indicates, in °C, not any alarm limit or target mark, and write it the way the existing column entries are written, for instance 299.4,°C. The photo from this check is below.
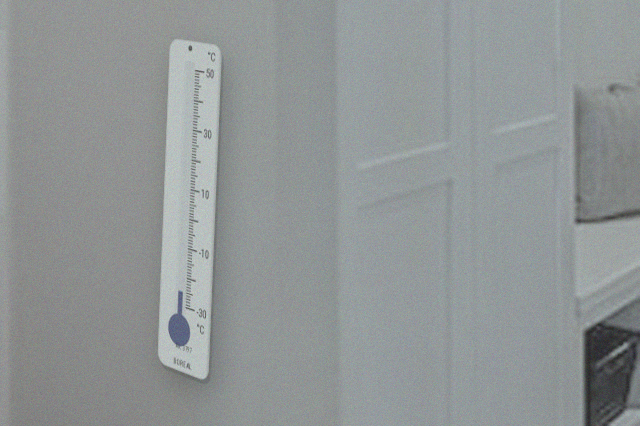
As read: -25,°C
